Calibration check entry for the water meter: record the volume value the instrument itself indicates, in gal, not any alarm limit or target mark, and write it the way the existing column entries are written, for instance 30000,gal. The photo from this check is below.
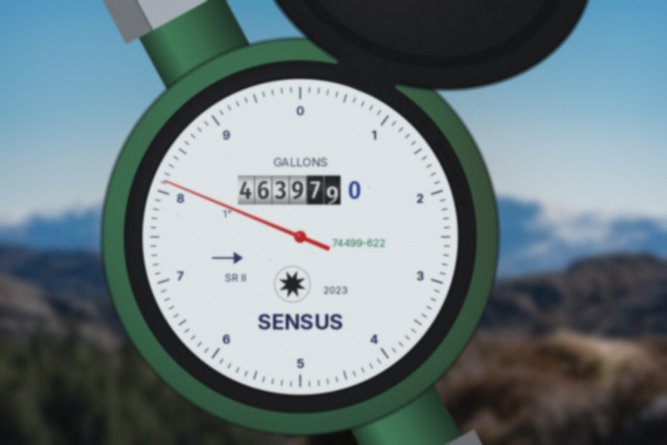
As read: 4639788.1,gal
